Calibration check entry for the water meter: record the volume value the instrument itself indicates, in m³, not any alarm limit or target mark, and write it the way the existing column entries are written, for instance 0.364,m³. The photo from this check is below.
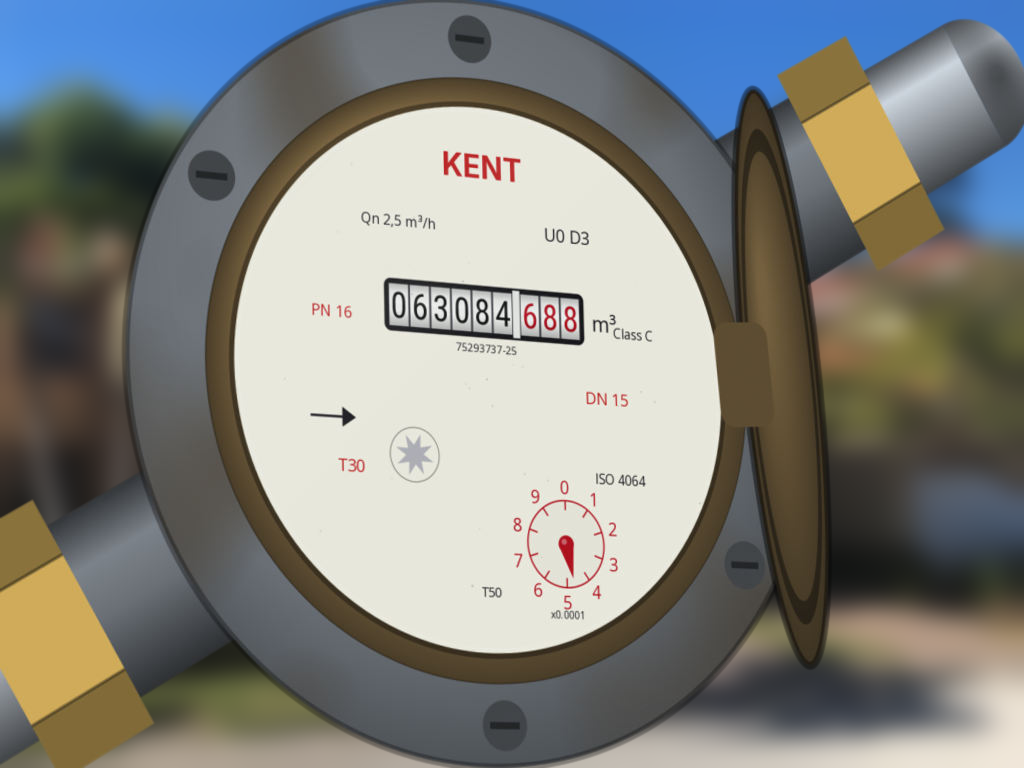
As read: 63084.6884,m³
